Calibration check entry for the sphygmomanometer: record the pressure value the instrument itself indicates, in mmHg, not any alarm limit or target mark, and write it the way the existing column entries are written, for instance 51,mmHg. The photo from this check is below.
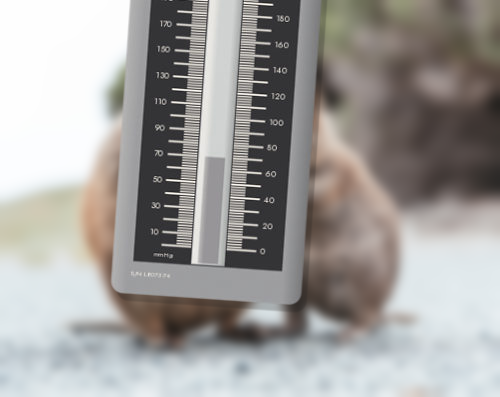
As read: 70,mmHg
